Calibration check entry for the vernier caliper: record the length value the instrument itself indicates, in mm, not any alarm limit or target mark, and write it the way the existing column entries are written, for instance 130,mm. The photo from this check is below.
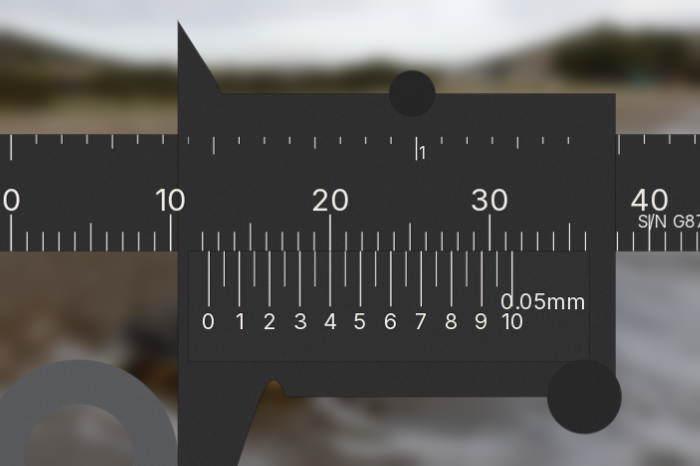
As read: 12.4,mm
